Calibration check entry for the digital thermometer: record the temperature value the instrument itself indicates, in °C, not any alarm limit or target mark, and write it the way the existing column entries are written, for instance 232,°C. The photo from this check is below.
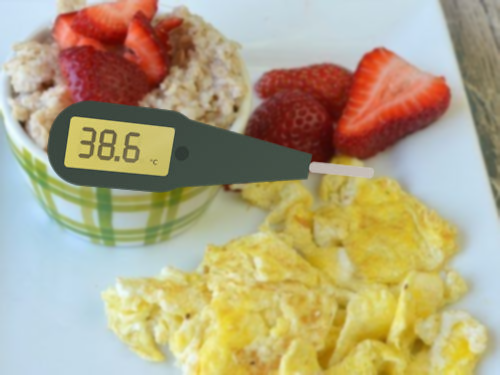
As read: 38.6,°C
